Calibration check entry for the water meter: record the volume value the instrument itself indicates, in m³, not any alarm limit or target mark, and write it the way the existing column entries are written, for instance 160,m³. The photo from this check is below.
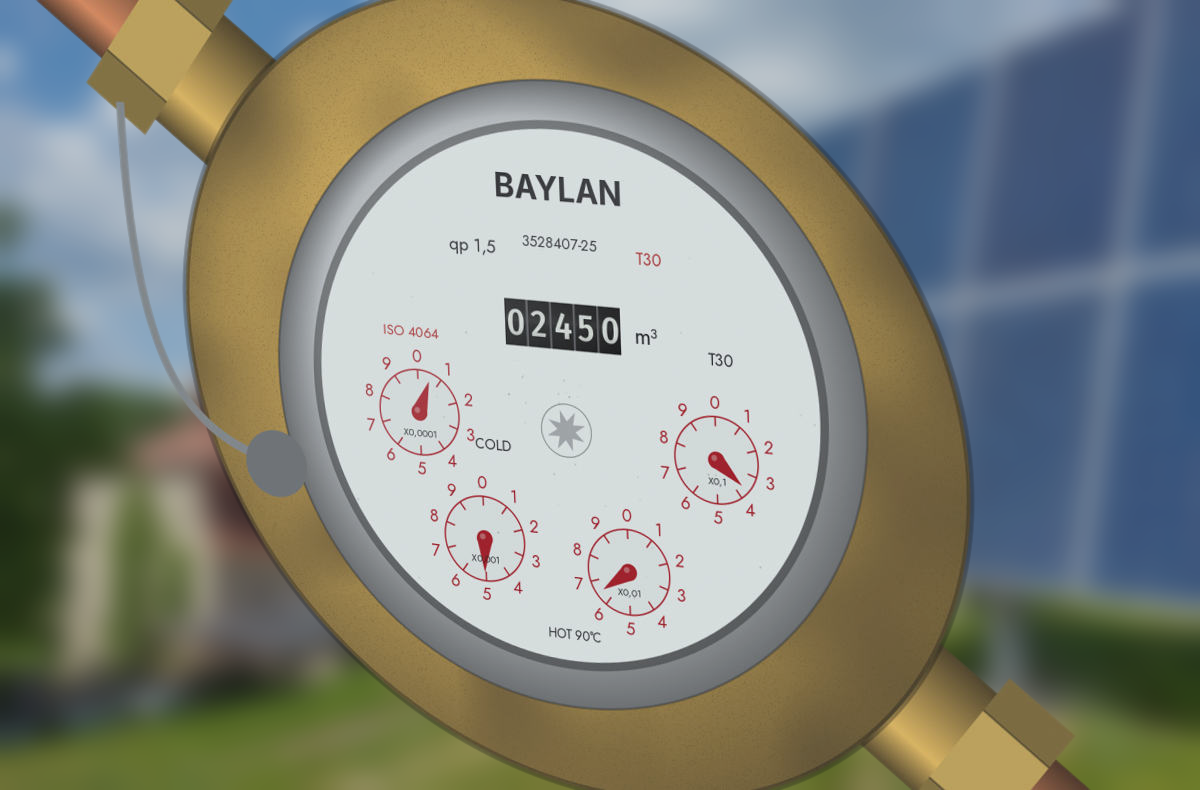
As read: 2450.3650,m³
